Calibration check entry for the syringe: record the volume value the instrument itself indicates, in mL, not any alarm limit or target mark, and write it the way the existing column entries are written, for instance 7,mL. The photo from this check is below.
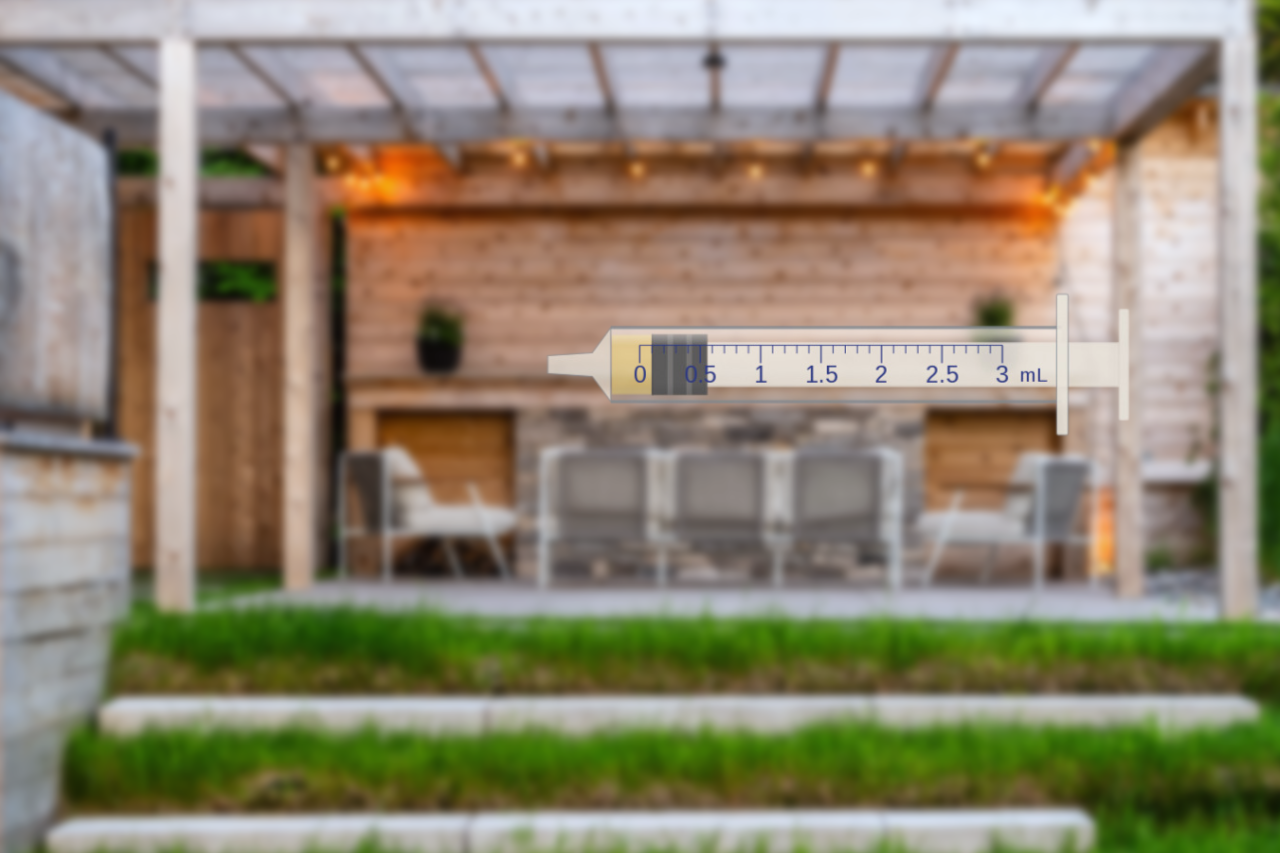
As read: 0.1,mL
